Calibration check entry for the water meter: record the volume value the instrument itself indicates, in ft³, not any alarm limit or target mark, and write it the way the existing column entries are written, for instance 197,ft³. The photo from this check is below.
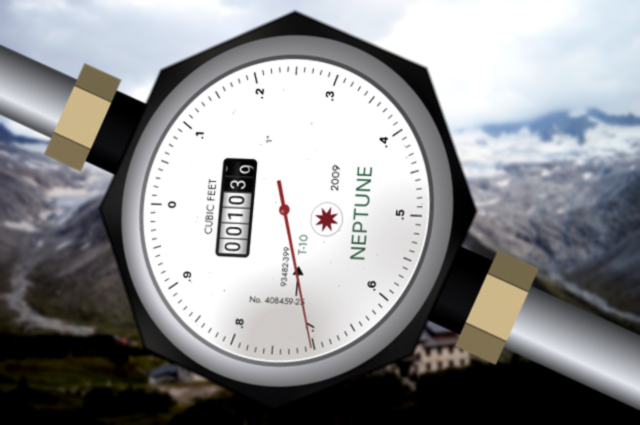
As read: 1038.70,ft³
